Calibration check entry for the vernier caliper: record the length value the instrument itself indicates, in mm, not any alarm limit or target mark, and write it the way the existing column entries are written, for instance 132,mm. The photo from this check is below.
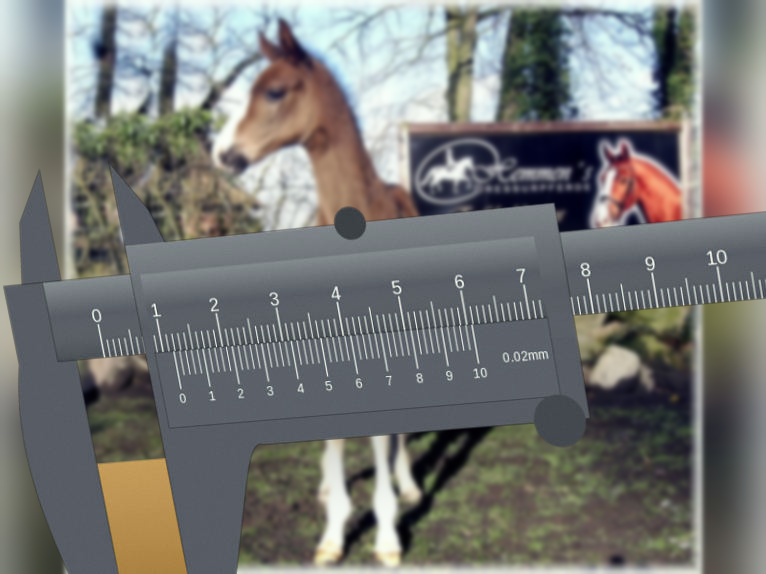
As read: 11.8,mm
